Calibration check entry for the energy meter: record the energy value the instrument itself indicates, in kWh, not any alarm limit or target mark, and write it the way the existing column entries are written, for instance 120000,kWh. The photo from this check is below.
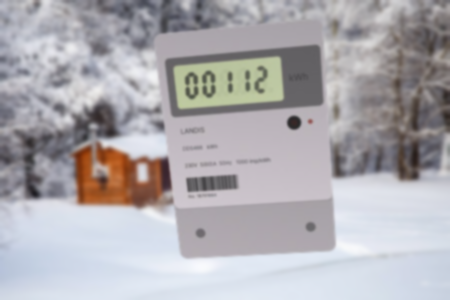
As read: 112,kWh
